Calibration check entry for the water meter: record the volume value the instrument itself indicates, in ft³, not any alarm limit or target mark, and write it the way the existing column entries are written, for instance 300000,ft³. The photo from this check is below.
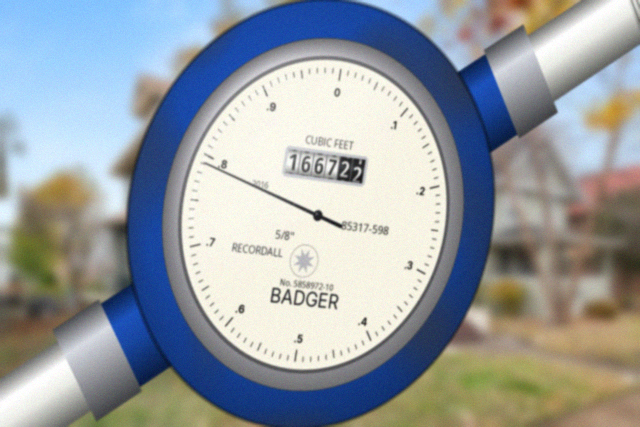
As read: 166721.79,ft³
